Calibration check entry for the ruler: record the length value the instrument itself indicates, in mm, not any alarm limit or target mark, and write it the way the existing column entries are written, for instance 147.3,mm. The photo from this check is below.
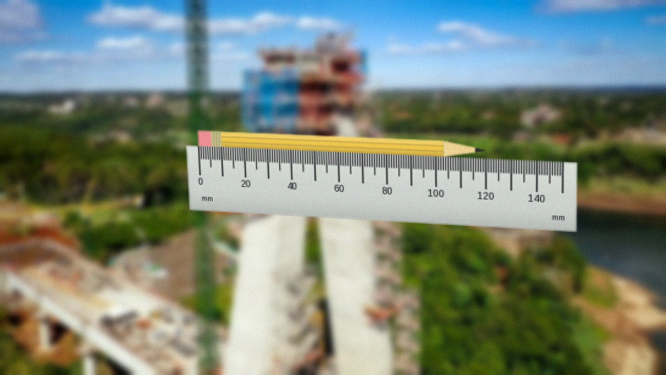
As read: 120,mm
